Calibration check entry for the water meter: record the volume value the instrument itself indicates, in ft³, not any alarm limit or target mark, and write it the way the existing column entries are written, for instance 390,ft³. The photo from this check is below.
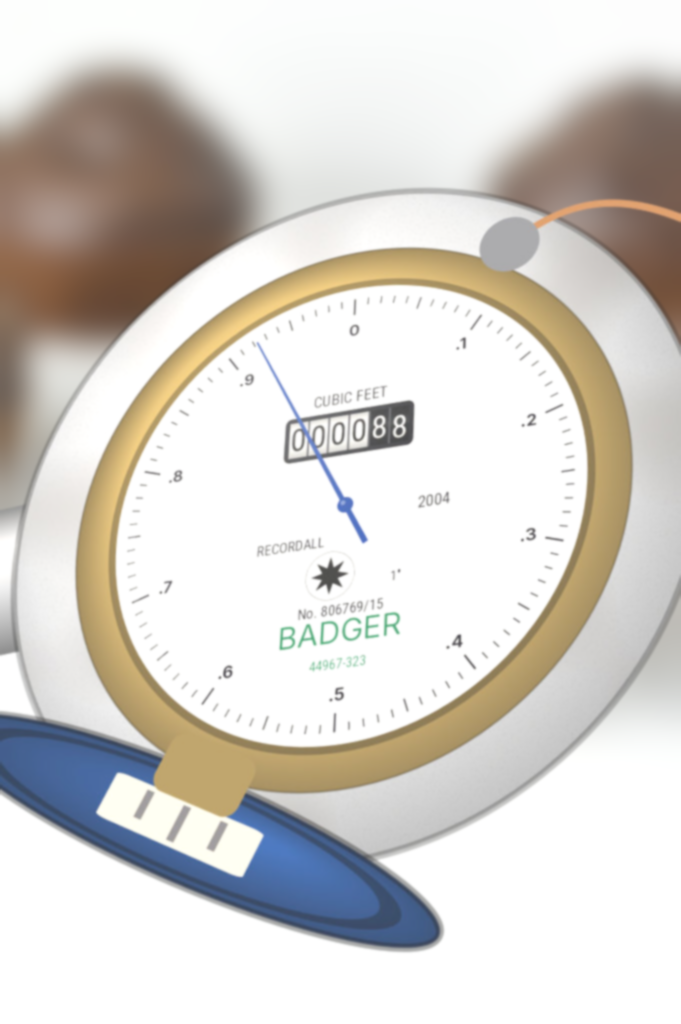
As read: 87.92,ft³
